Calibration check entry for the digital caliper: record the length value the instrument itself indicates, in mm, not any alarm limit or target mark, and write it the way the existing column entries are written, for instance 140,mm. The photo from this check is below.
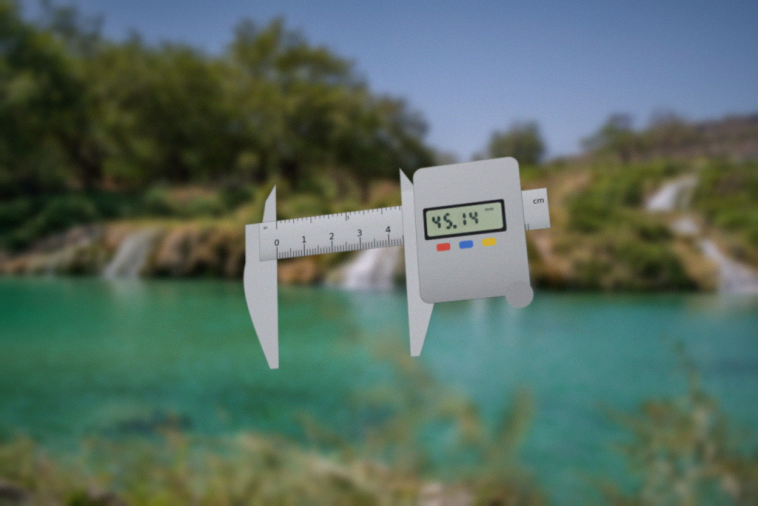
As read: 45.14,mm
